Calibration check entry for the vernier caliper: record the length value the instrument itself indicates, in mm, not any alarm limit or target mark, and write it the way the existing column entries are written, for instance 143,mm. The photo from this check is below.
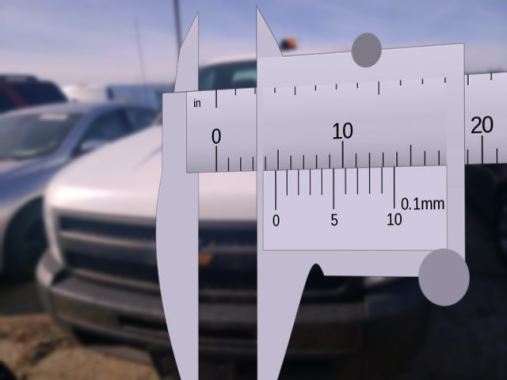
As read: 4.8,mm
